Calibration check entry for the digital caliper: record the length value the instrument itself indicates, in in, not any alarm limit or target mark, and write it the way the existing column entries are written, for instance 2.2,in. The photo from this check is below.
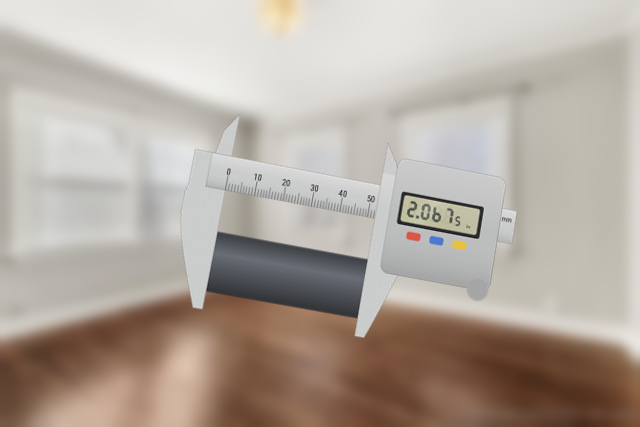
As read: 2.0675,in
